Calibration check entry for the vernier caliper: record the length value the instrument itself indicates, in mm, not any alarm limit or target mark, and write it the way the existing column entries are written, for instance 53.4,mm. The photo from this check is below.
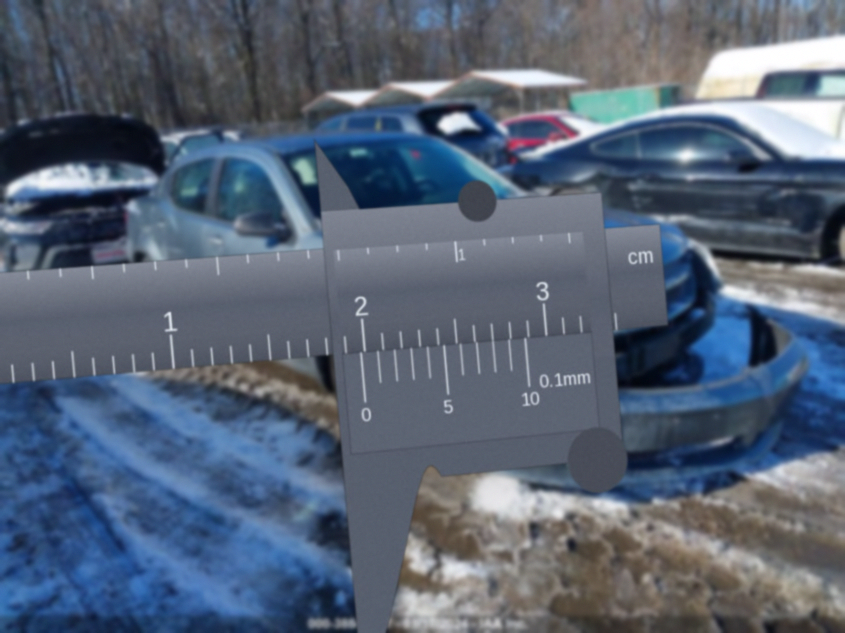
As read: 19.8,mm
